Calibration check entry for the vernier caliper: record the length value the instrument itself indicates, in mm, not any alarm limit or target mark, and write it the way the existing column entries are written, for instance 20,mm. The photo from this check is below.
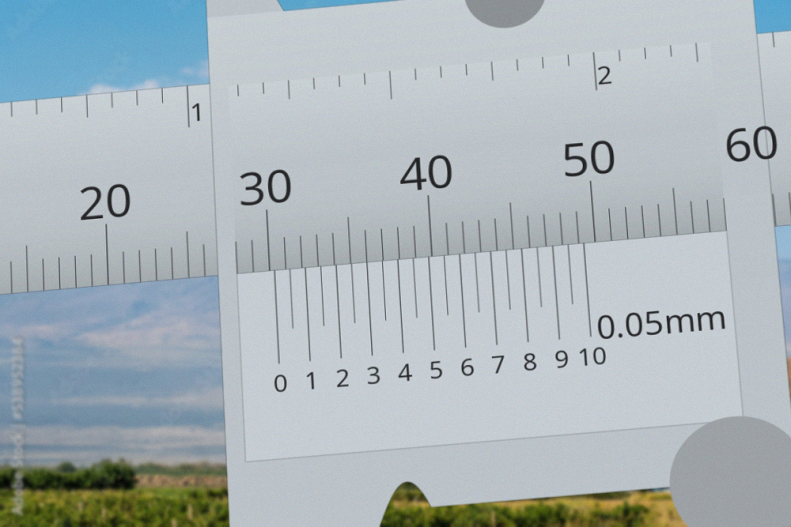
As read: 30.3,mm
